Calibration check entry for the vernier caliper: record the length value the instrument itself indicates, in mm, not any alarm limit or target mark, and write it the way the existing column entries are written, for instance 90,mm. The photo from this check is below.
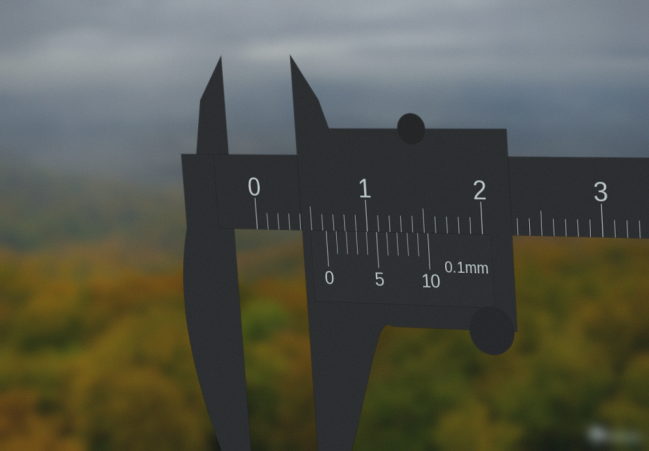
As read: 6.3,mm
